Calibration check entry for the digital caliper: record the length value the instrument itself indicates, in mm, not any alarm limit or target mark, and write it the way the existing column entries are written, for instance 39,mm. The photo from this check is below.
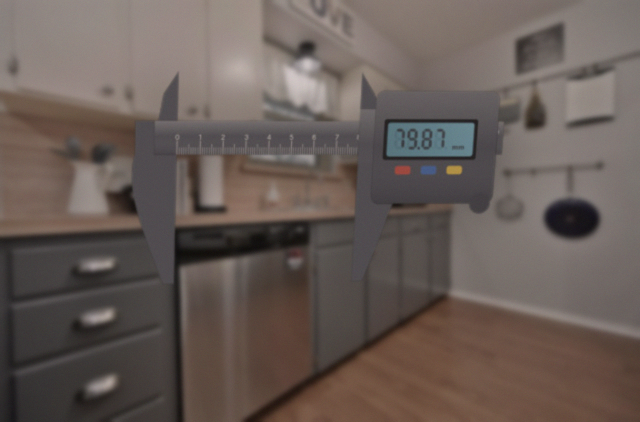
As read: 79.87,mm
